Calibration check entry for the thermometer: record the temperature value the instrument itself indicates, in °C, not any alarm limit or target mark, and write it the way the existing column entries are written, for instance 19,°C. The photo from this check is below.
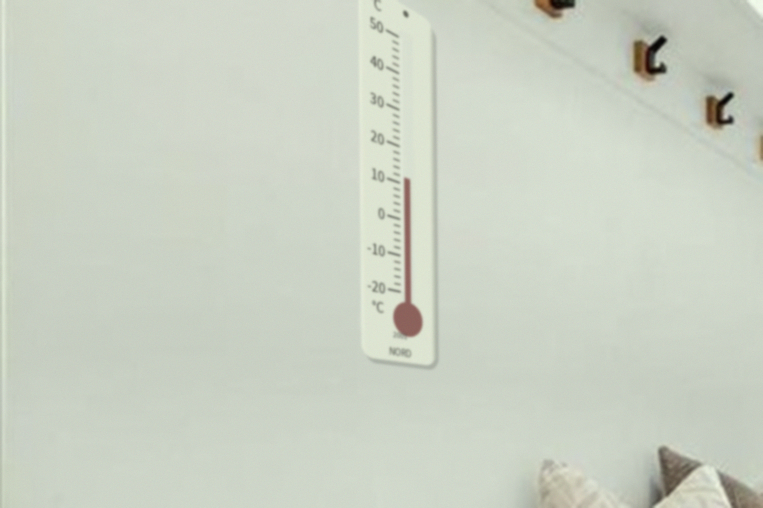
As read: 12,°C
